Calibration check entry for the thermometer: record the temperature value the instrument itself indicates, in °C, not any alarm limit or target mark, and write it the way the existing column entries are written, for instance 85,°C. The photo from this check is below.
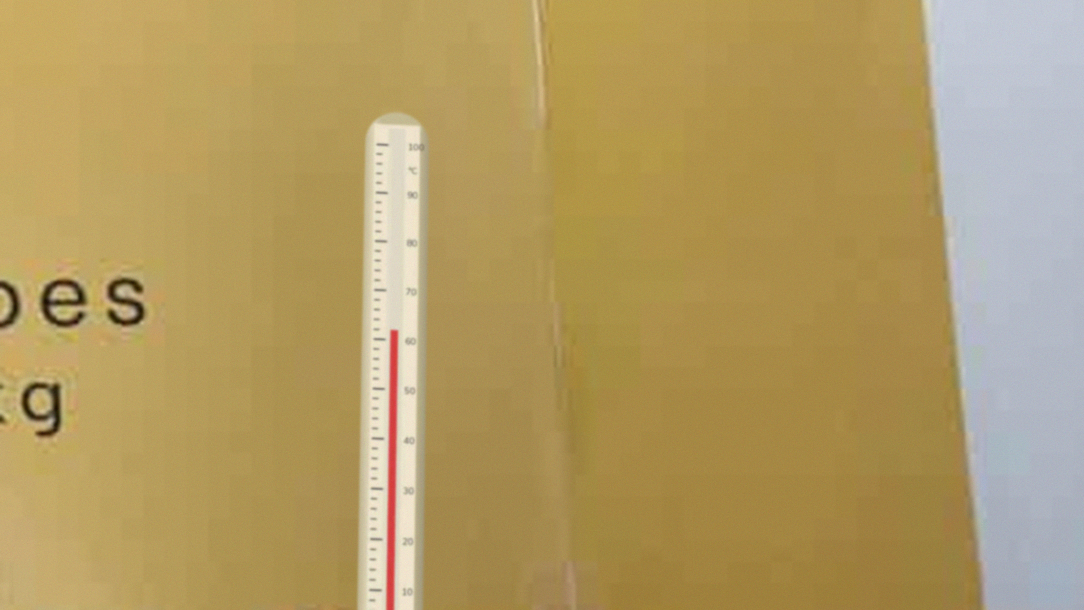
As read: 62,°C
